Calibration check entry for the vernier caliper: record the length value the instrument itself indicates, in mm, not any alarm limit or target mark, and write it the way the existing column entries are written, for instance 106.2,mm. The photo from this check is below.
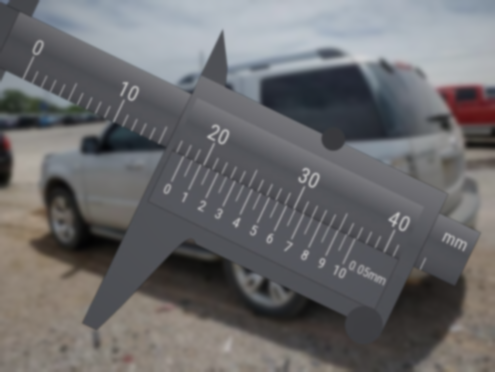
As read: 17.8,mm
